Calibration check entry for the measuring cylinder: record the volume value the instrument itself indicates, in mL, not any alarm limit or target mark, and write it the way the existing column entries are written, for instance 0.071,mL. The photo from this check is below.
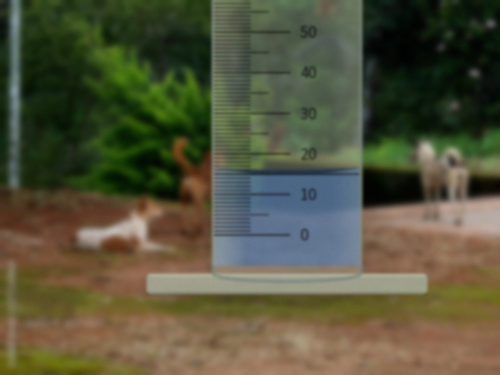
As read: 15,mL
